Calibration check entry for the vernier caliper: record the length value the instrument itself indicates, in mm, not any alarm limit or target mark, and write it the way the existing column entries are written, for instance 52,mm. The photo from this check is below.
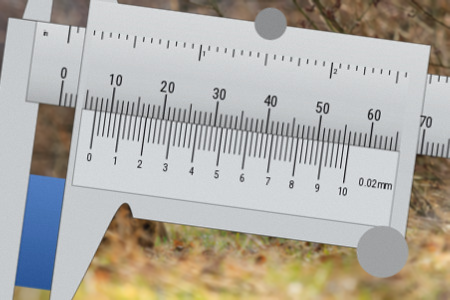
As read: 7.0,mm
